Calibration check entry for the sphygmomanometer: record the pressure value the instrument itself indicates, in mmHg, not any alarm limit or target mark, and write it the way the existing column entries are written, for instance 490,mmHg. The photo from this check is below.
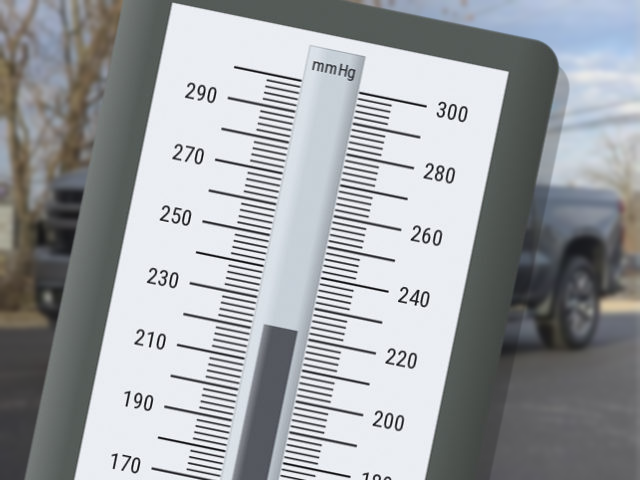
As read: 222,mmHg
